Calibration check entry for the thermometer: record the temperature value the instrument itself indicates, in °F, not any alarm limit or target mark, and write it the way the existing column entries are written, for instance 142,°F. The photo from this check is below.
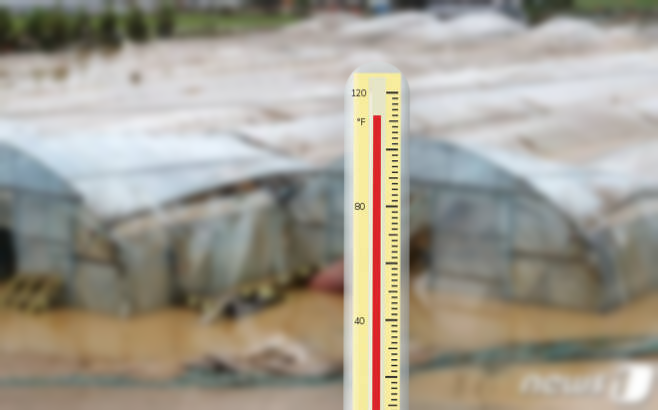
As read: 112,°F
